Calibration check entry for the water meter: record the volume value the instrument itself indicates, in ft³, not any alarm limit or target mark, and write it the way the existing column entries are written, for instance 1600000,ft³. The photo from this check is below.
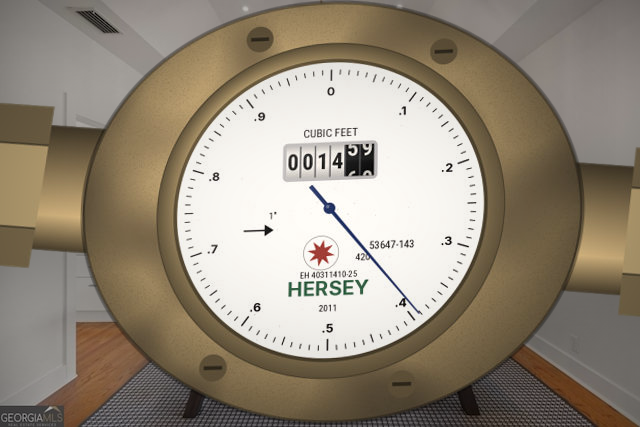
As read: 1459.39,ft³
